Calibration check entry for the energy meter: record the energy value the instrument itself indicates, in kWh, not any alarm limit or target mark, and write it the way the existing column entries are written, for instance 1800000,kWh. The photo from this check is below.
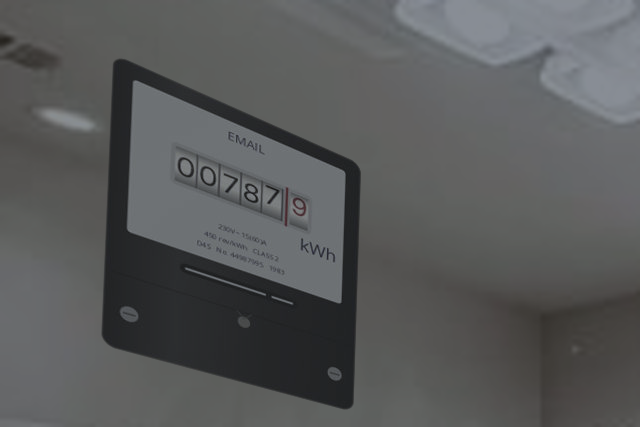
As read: 787.9,kWh
